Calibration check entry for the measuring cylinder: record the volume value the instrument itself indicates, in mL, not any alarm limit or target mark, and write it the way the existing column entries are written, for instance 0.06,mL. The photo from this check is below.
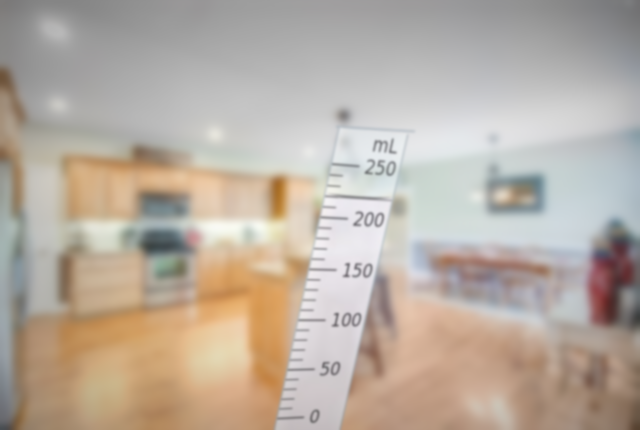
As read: 220,mL
